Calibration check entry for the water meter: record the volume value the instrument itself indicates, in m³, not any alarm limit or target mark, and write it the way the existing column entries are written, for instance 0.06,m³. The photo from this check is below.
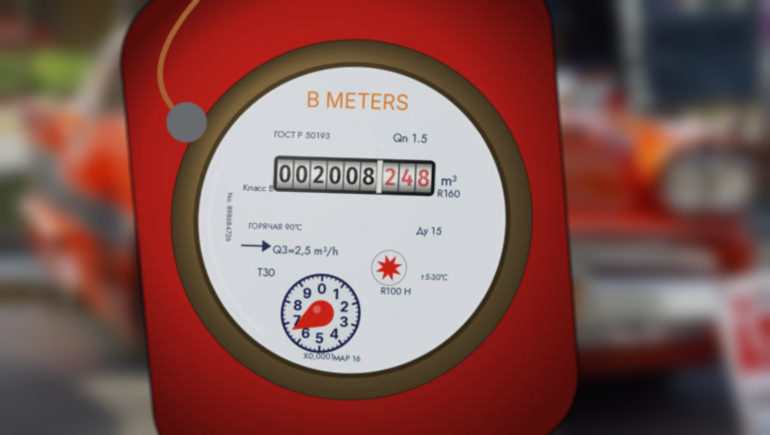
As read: 2008.2486,m³
